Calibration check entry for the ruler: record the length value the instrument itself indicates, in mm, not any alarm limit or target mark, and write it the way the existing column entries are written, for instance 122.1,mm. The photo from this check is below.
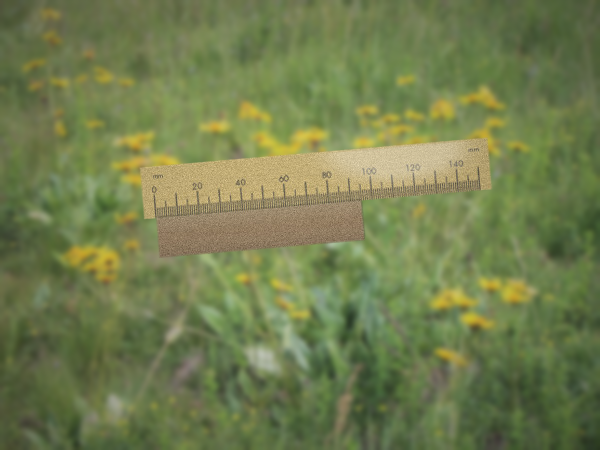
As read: 95,mm
